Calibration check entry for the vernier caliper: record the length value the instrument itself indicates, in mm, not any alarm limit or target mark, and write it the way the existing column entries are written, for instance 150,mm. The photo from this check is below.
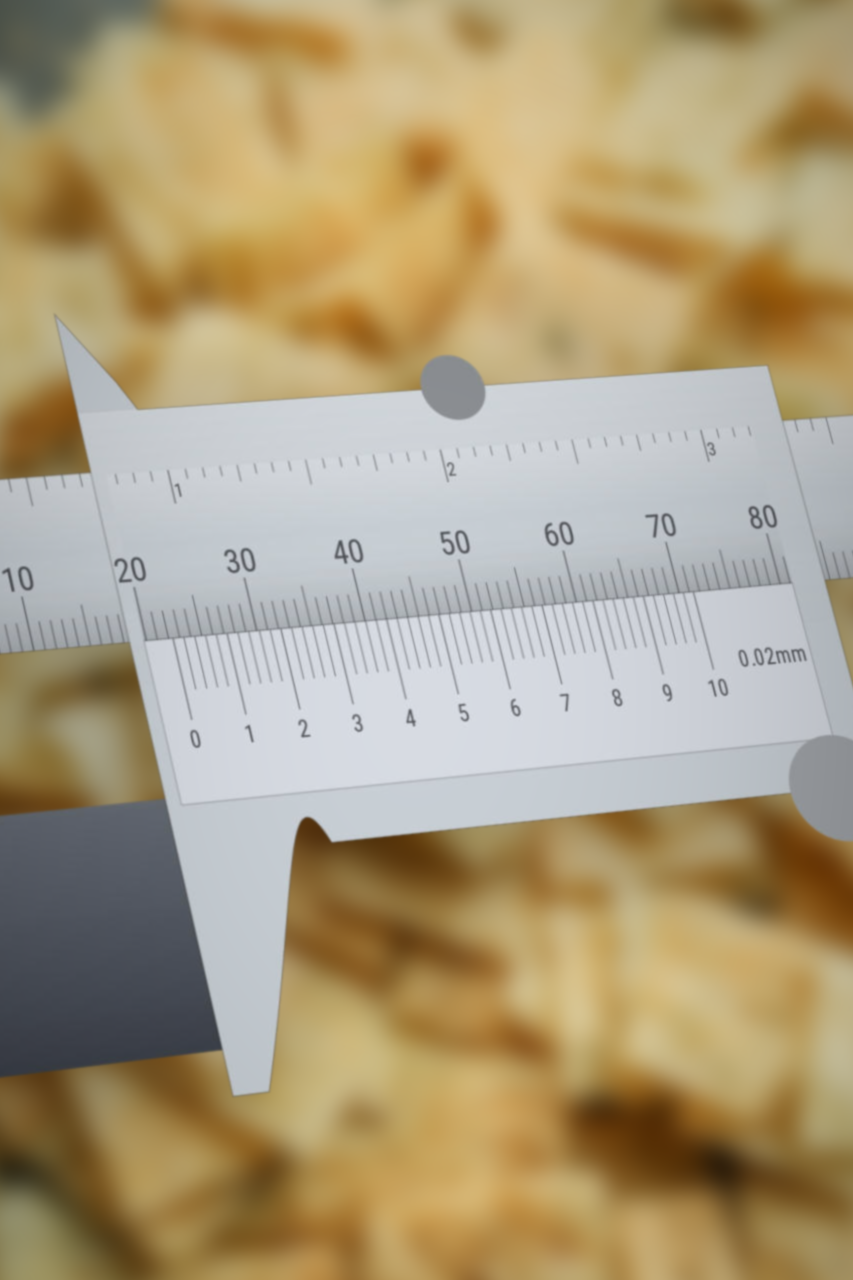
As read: 22.4,mm
